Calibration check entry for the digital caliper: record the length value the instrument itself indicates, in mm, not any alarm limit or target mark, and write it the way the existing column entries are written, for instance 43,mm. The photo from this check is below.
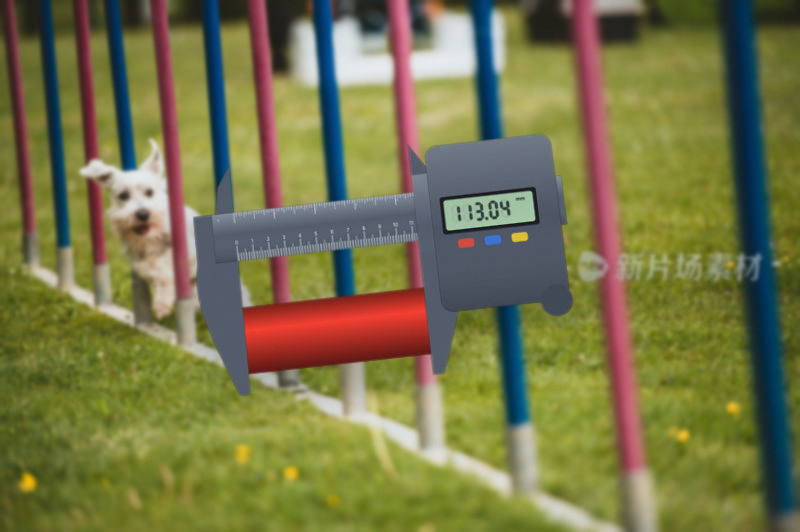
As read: 113.04,mm
